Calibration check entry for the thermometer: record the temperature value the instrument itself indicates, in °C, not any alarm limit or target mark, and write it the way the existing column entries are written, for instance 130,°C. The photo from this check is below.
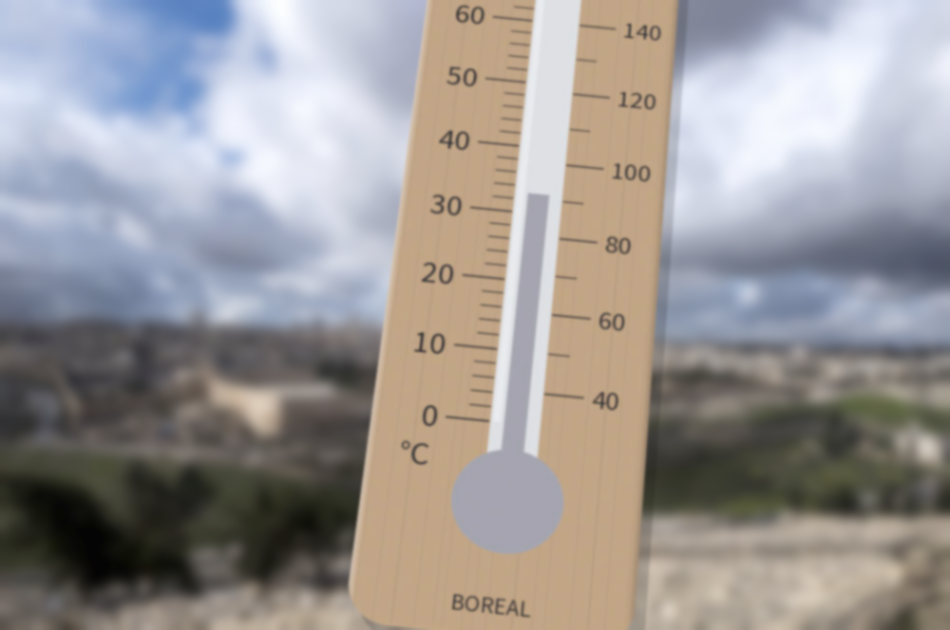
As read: 33,°C
